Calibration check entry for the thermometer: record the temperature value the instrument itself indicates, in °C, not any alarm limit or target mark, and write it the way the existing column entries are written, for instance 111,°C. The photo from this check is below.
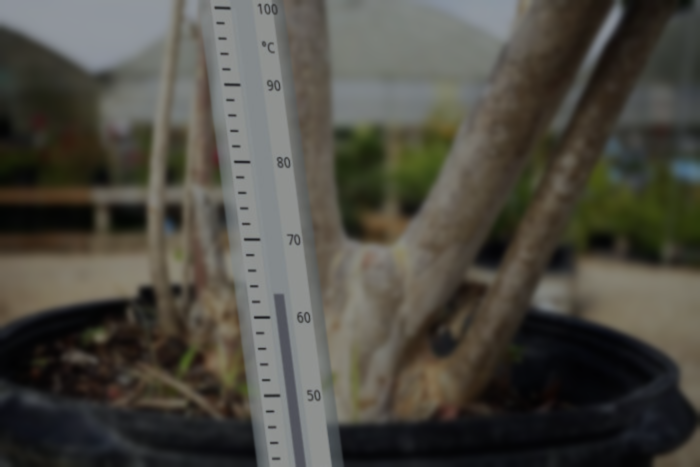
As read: 63,°C
